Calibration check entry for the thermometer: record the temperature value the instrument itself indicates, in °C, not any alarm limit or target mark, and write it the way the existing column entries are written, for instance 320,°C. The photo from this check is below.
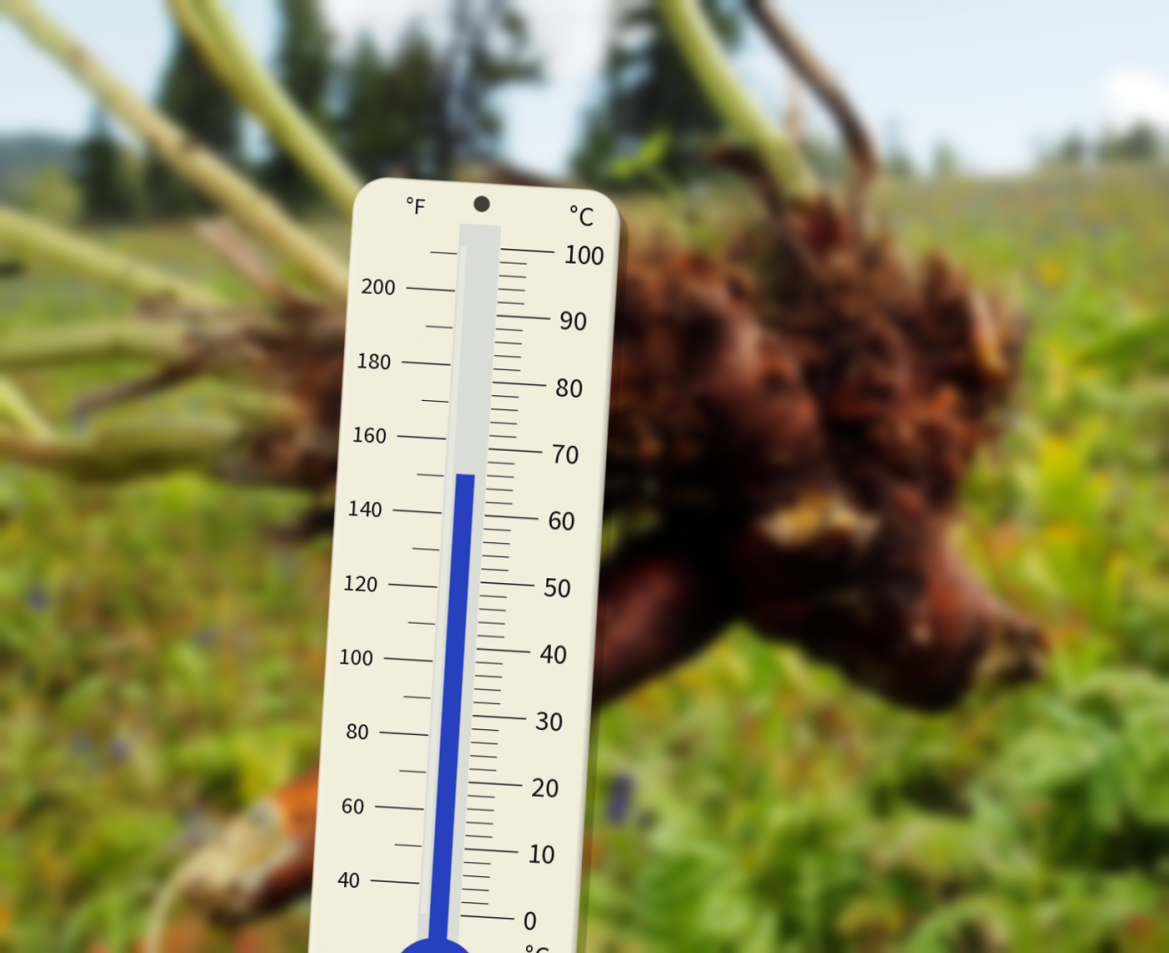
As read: 66,°C
